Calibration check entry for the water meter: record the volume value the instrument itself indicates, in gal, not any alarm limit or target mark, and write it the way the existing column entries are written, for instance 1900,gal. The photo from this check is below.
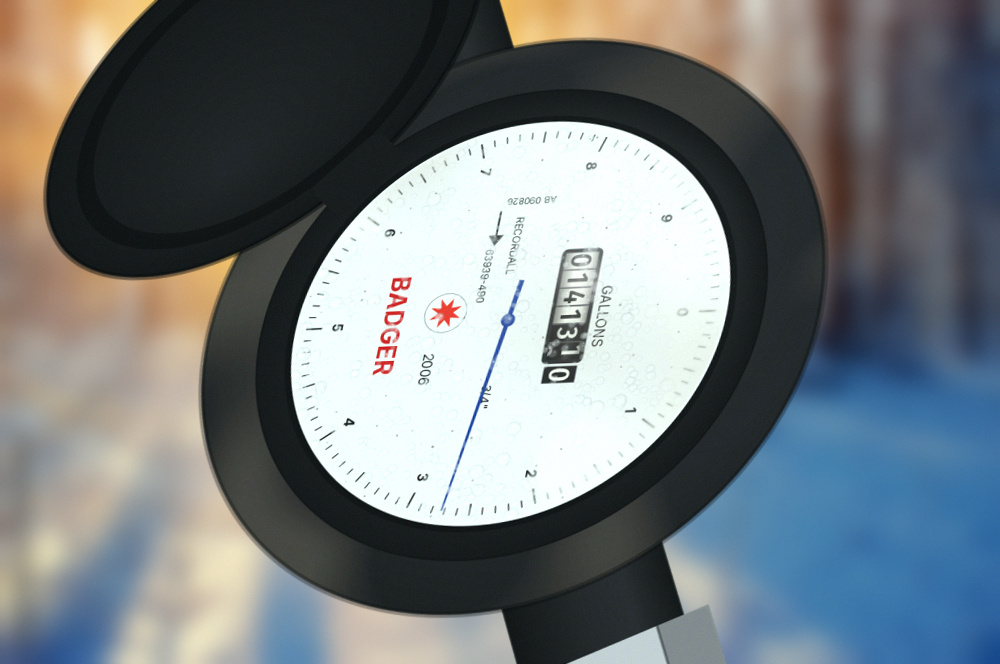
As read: 141312.7,gal
